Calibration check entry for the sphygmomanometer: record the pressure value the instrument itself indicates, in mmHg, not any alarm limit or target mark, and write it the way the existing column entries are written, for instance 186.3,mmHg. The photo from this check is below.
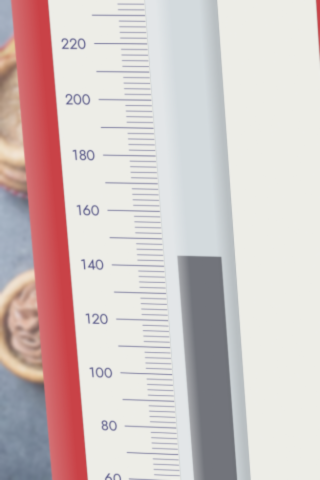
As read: 144,mmHg
